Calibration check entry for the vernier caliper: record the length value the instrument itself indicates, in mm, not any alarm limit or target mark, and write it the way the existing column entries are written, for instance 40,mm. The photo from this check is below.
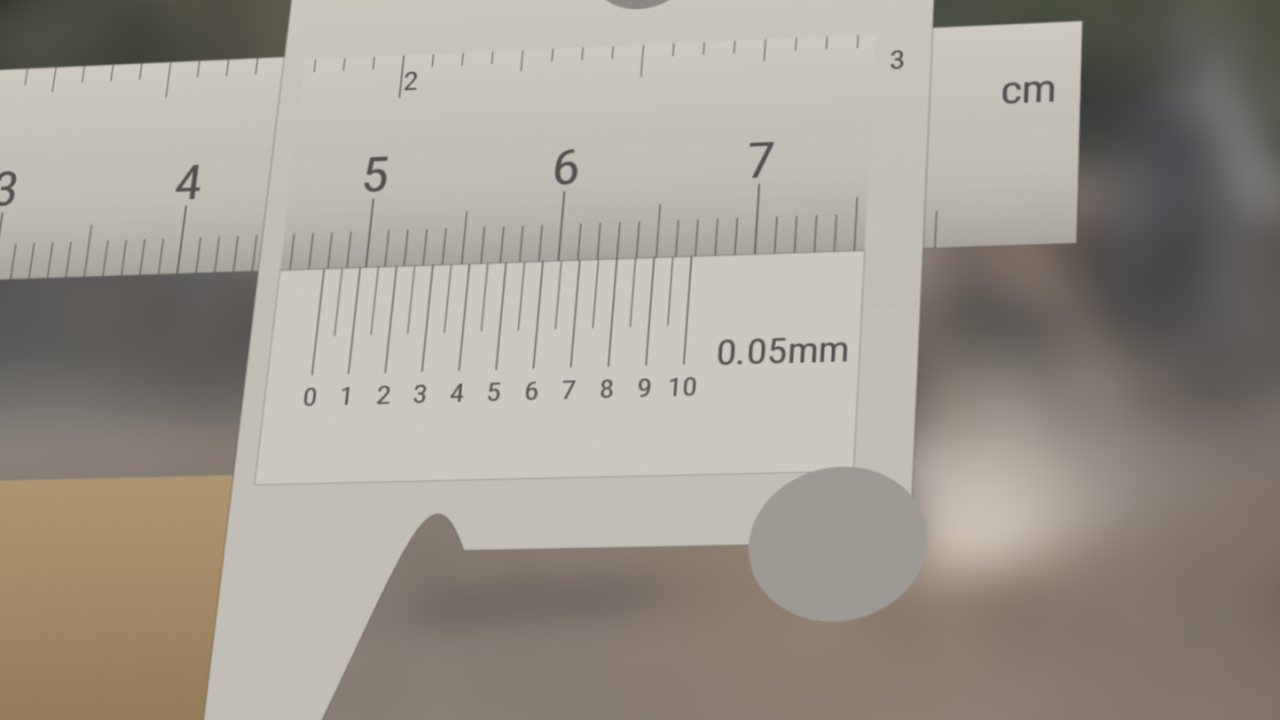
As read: 47.8,mm
